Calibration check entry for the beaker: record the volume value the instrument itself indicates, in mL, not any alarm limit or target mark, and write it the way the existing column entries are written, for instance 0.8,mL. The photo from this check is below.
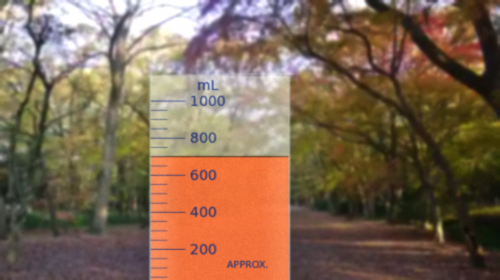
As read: 700,mL
